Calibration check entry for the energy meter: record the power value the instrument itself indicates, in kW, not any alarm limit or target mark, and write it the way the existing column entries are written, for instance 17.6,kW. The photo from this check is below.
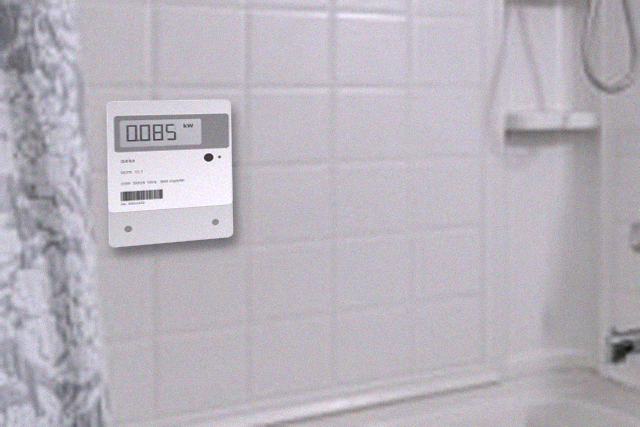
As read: 0.085,kW
